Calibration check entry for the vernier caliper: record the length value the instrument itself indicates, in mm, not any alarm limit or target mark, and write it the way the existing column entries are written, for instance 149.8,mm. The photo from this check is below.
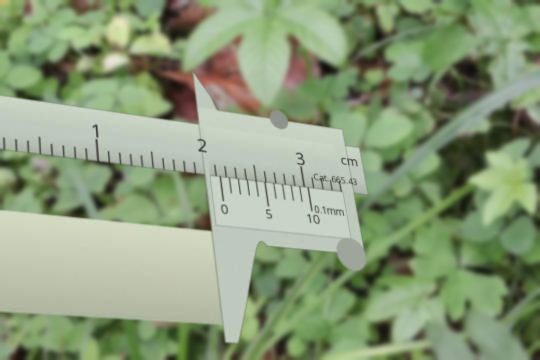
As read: 21.4,mm
